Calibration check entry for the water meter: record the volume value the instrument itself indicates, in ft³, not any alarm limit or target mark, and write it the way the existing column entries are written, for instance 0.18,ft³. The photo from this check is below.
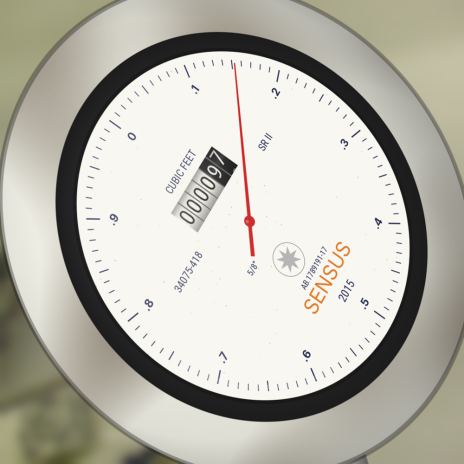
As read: 97.15,ft³
